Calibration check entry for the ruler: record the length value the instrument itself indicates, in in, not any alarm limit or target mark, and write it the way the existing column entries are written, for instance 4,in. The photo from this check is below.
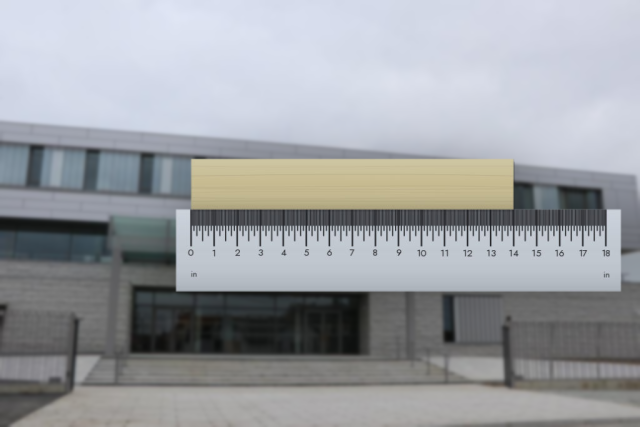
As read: 14,in
